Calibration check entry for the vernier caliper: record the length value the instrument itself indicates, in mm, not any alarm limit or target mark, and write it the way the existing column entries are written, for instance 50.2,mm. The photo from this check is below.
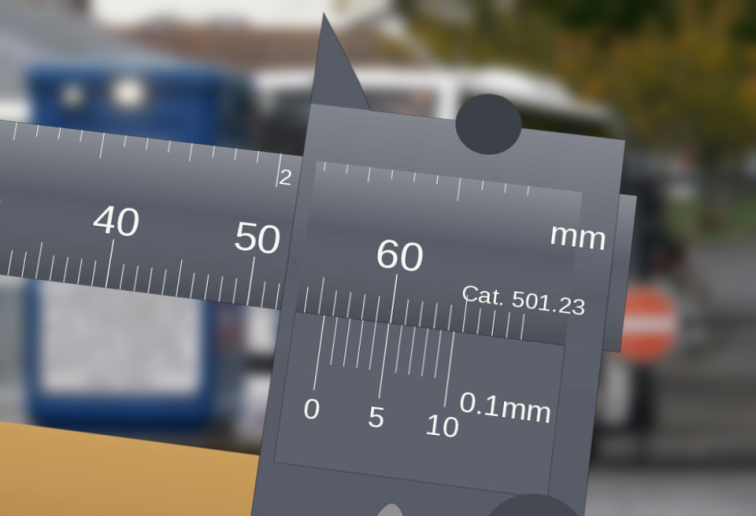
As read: 55.4,mm
